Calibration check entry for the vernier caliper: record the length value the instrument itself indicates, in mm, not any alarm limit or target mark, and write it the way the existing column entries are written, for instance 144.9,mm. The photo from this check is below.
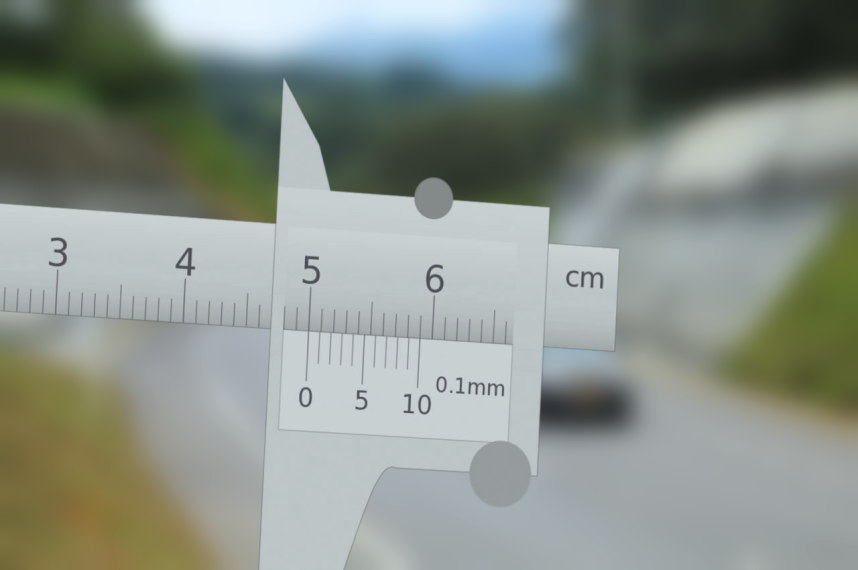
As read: 50.0,mm
